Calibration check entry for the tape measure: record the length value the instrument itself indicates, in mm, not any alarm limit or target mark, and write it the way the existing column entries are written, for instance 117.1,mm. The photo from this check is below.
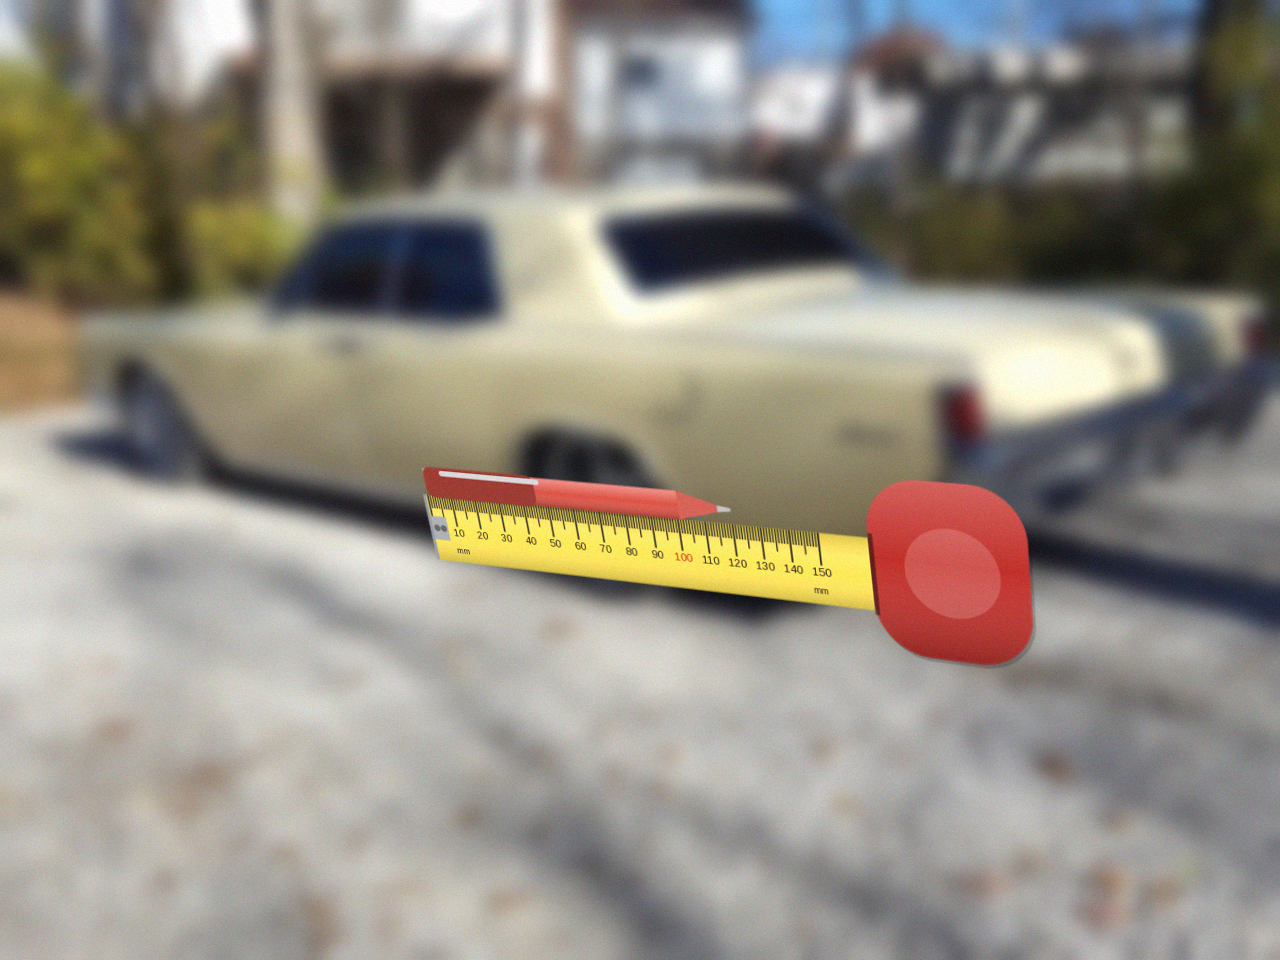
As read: 120,mm
